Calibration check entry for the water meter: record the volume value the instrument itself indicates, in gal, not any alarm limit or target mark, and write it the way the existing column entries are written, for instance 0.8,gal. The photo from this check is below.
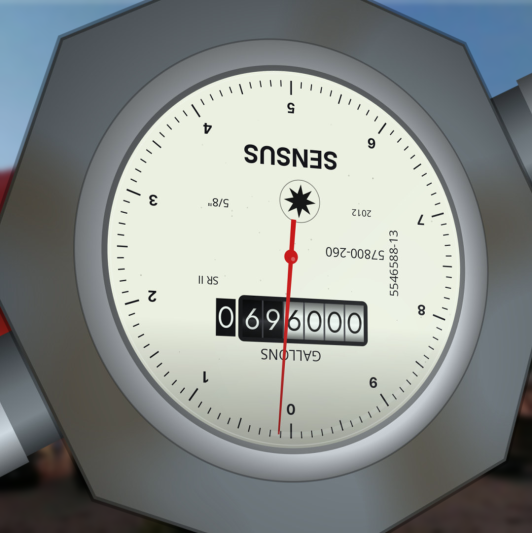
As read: 9690.1,gal
